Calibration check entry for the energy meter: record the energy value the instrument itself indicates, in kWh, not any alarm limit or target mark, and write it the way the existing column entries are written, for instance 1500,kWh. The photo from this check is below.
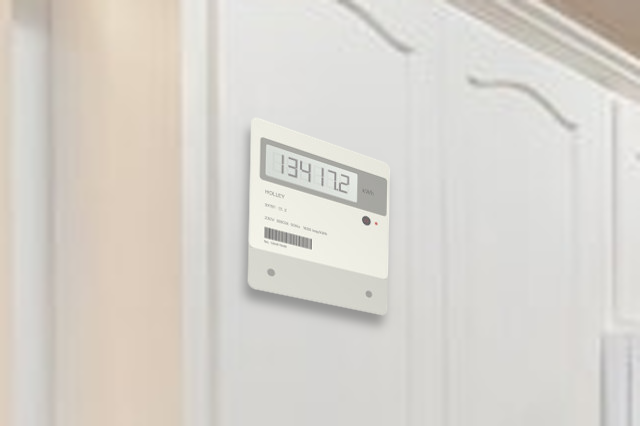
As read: 13417.2,kWh
